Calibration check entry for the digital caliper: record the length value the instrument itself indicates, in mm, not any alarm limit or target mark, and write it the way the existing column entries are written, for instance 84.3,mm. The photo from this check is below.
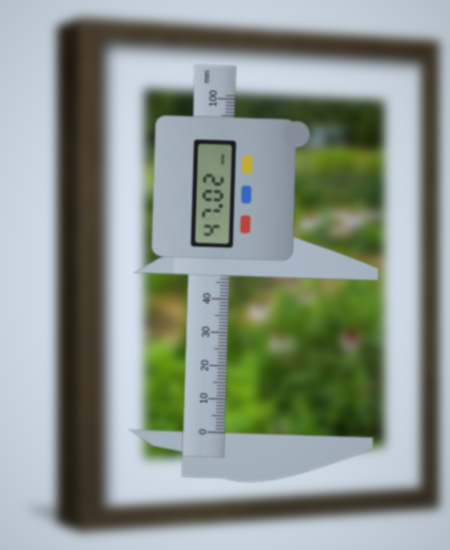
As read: 47.02,mm
